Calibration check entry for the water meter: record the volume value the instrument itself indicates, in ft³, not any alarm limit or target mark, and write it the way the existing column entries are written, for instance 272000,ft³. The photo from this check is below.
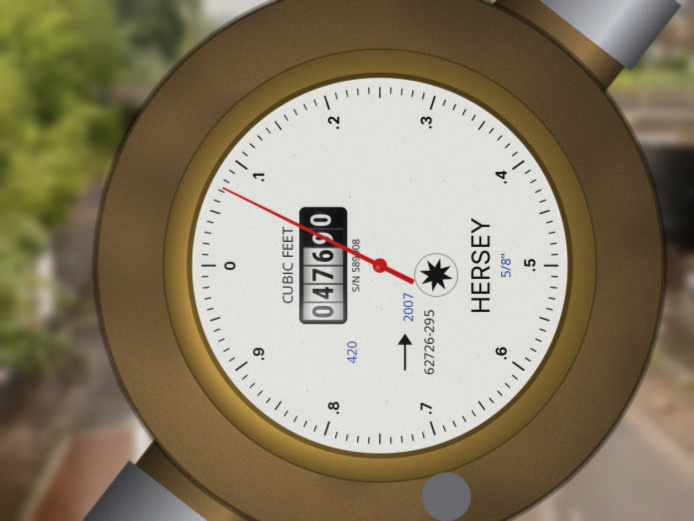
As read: 47690.07,ft³
